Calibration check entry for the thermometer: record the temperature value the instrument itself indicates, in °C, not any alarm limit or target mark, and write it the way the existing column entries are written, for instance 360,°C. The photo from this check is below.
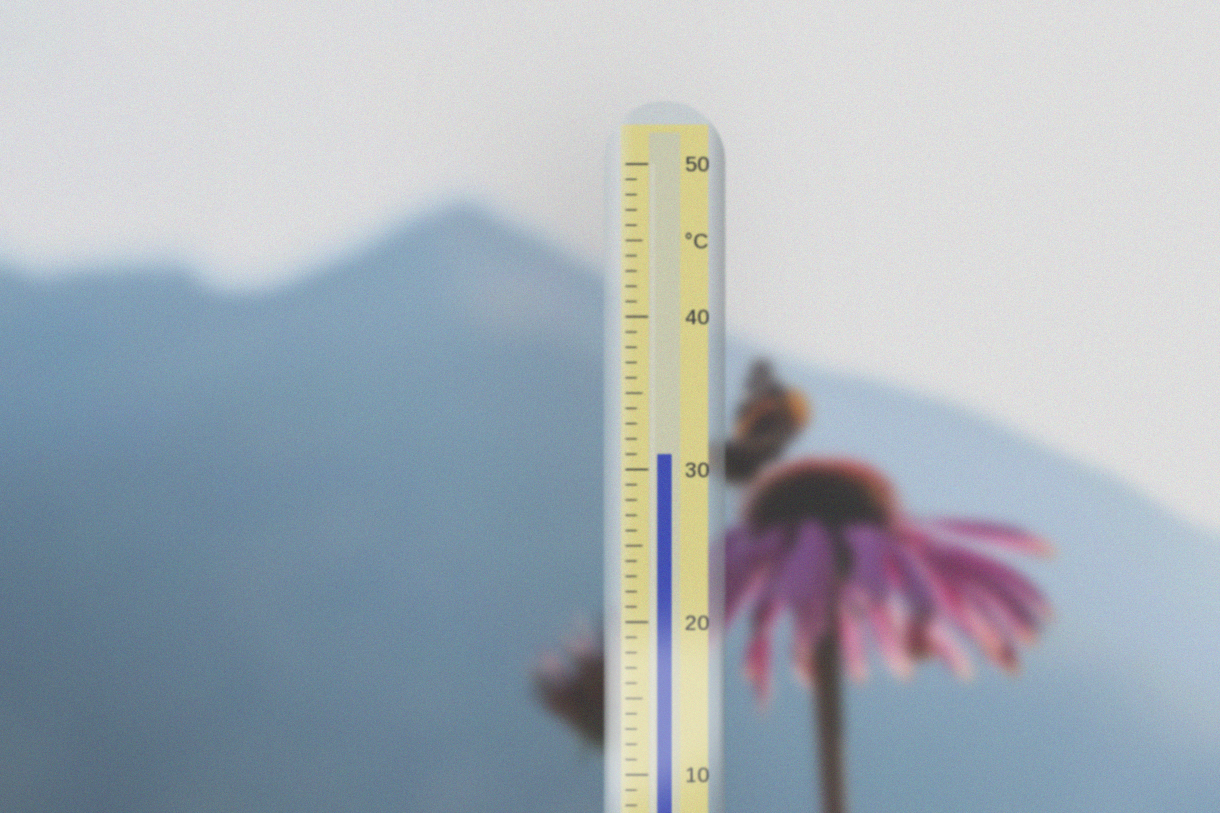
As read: 31,°C
